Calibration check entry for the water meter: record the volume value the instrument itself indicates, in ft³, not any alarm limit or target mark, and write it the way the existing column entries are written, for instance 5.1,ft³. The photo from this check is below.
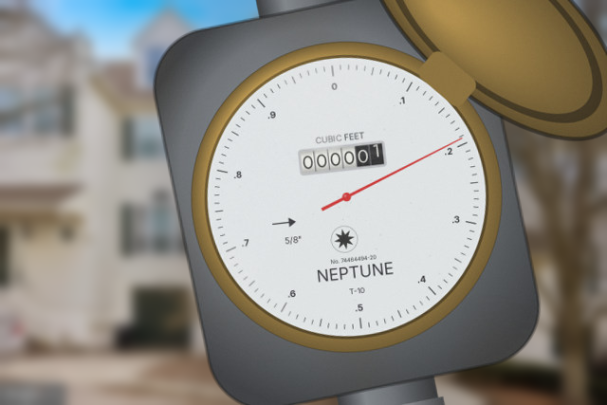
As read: 1.19,ft³
